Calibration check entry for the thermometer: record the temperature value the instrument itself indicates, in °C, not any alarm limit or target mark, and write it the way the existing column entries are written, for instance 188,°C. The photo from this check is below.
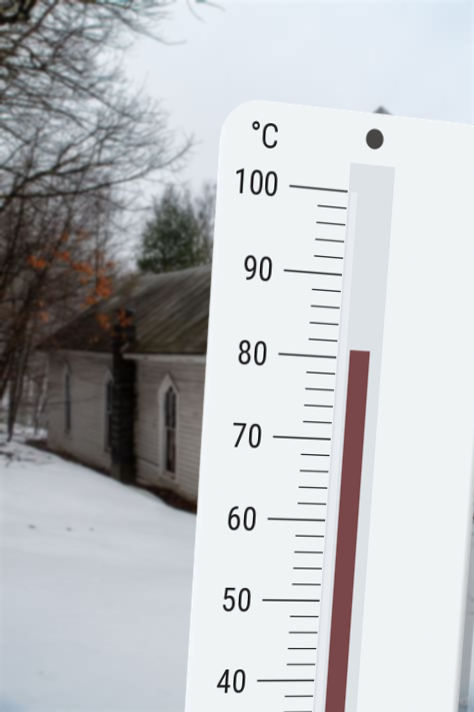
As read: 81,°C
